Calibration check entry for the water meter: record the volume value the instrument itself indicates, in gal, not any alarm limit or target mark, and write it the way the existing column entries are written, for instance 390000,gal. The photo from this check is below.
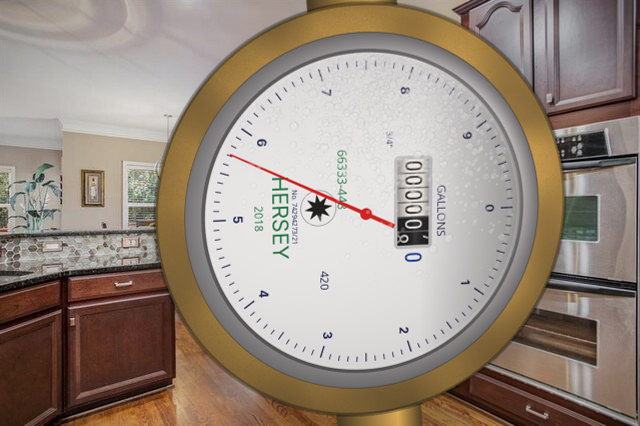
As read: 75.7,gal
